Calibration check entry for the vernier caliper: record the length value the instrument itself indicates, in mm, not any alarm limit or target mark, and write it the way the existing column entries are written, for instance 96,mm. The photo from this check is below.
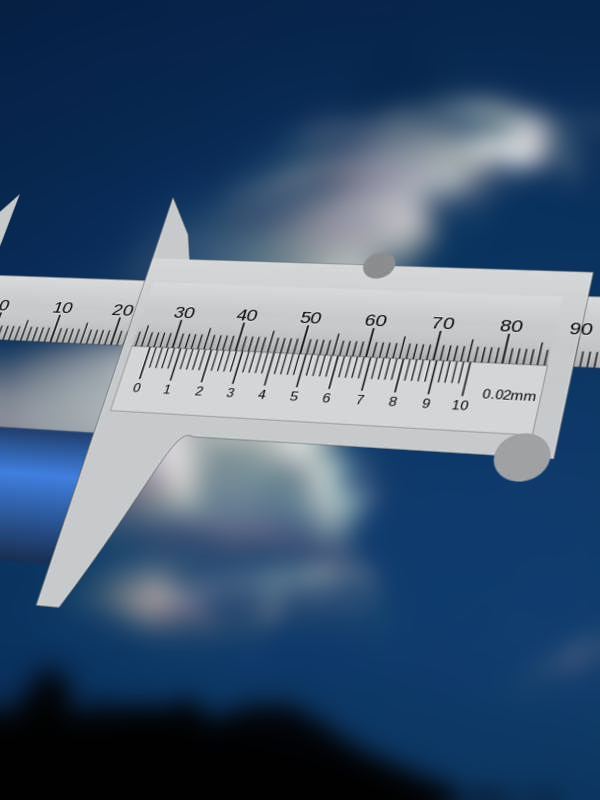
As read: 26.4,mm
